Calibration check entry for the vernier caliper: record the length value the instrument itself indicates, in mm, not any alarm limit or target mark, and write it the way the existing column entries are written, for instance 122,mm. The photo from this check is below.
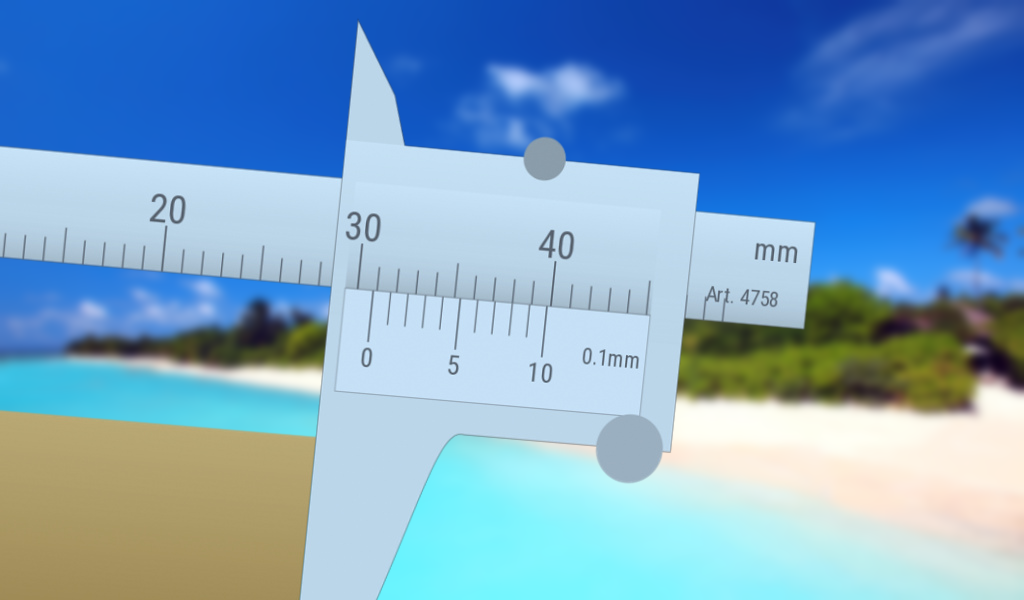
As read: 30.8,mm
